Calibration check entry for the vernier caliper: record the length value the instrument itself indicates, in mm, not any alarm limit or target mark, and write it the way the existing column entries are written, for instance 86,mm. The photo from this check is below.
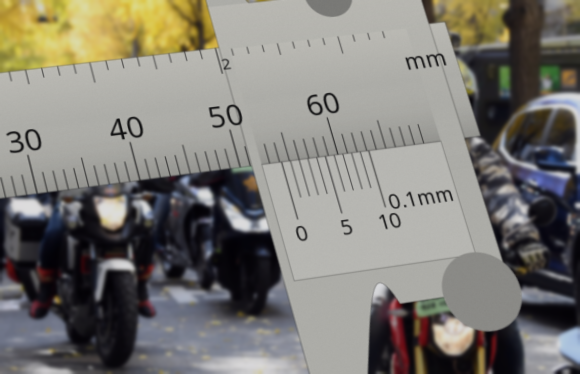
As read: 54.2,mm
